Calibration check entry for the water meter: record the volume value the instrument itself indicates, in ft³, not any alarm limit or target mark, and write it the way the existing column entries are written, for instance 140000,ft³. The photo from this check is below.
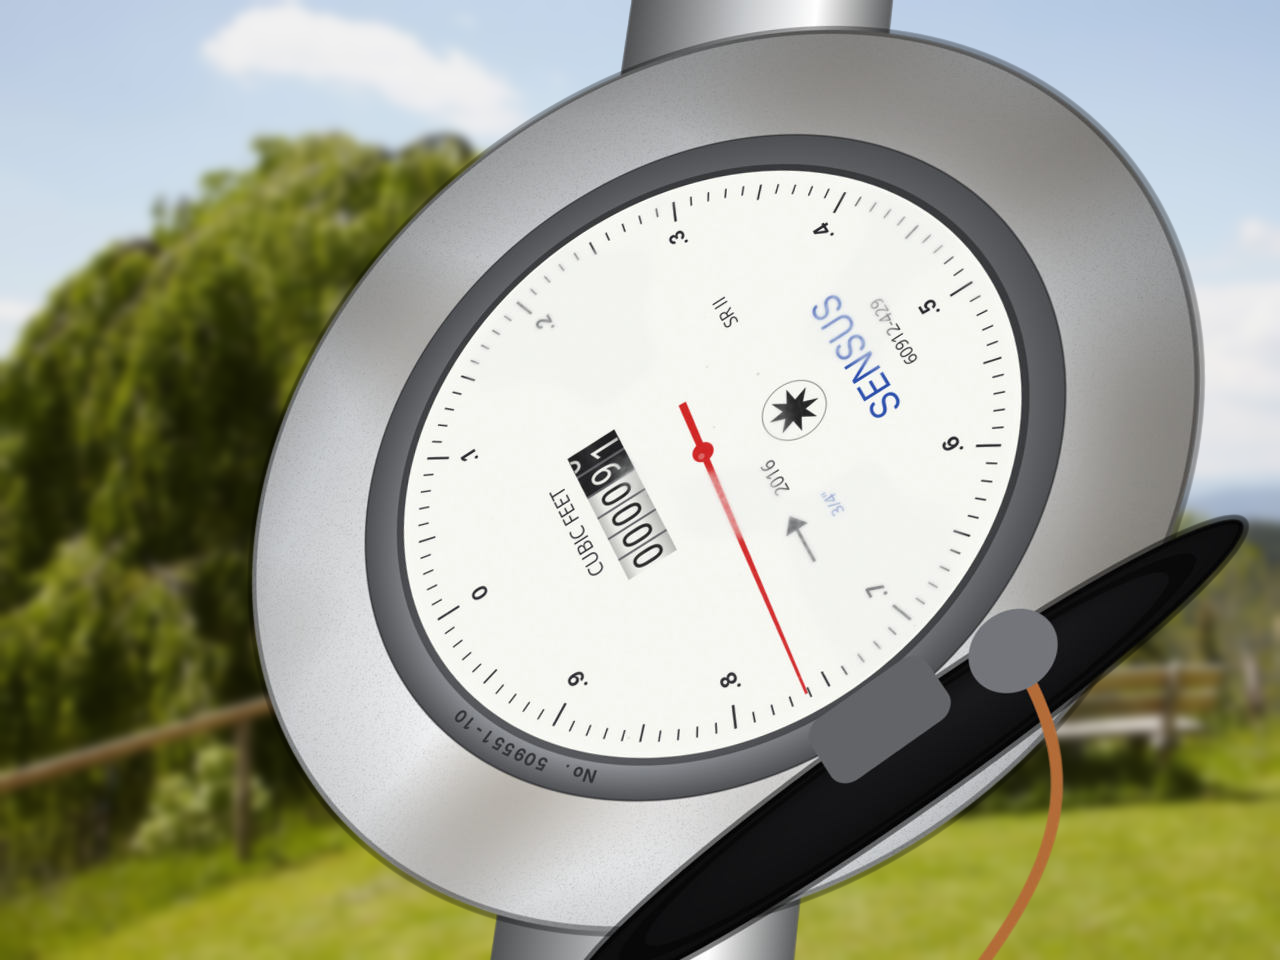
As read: 90.76,ft³
